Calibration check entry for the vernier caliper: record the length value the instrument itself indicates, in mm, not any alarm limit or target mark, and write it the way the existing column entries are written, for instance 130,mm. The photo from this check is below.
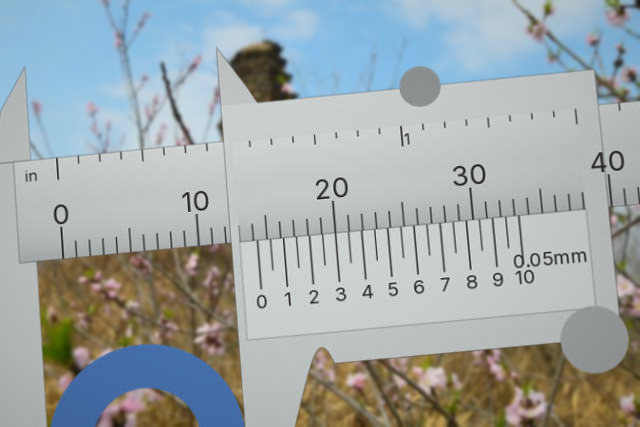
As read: 14.3,mm
